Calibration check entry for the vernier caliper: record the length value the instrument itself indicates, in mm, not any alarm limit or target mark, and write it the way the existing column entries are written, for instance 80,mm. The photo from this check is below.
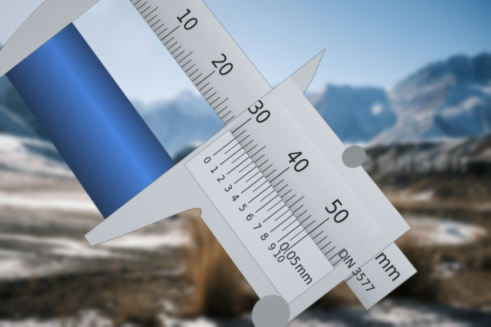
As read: 31.0,mm
